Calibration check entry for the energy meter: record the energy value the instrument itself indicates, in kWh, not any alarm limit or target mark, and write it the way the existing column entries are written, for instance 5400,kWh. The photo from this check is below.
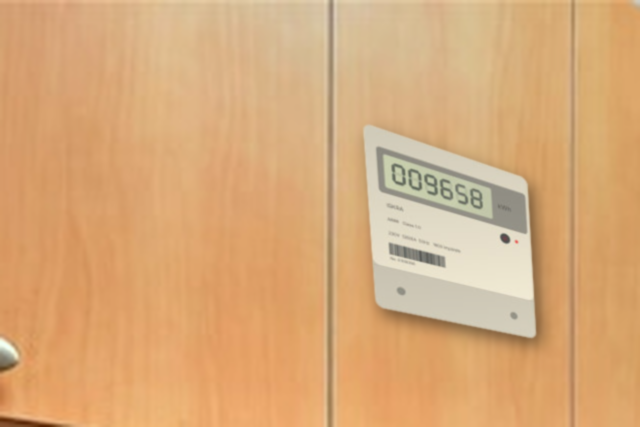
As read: 9658,kWh
